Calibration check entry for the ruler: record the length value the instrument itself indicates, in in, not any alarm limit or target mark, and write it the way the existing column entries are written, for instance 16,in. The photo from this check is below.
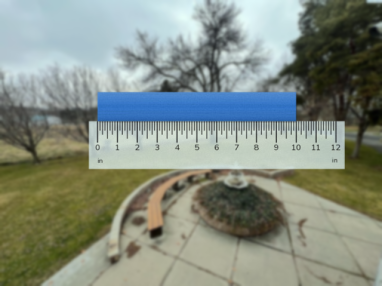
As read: 10,in
